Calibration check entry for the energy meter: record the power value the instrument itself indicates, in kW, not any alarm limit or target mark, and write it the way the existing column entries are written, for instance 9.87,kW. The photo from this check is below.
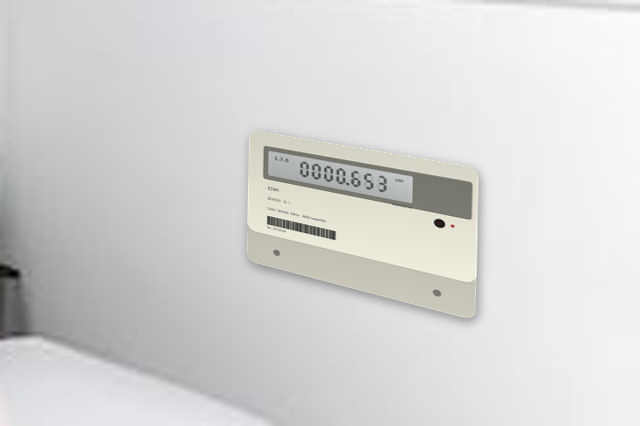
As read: 0.653,kW
